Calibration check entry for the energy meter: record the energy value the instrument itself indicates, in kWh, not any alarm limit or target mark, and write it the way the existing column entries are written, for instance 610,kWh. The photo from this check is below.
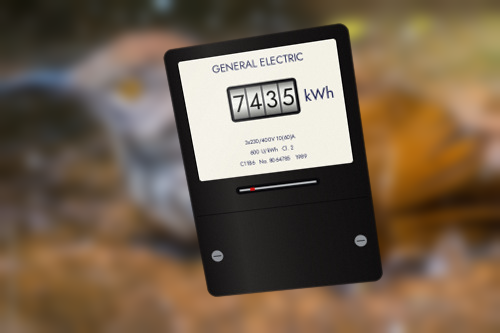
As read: 7435,kWh
